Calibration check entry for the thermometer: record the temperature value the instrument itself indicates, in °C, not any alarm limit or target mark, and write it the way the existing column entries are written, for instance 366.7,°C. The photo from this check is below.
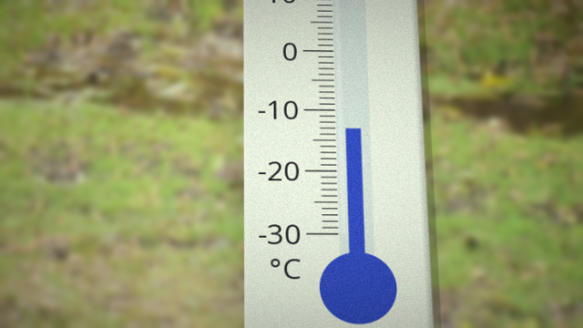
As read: -13,°C
